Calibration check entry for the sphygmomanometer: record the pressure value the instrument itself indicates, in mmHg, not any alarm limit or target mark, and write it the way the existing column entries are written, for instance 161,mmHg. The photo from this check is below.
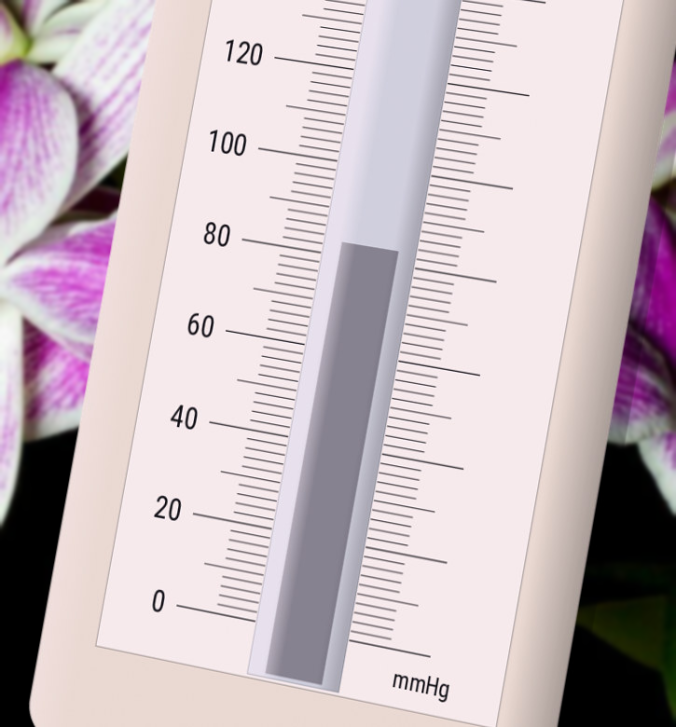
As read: 83,mmHg
